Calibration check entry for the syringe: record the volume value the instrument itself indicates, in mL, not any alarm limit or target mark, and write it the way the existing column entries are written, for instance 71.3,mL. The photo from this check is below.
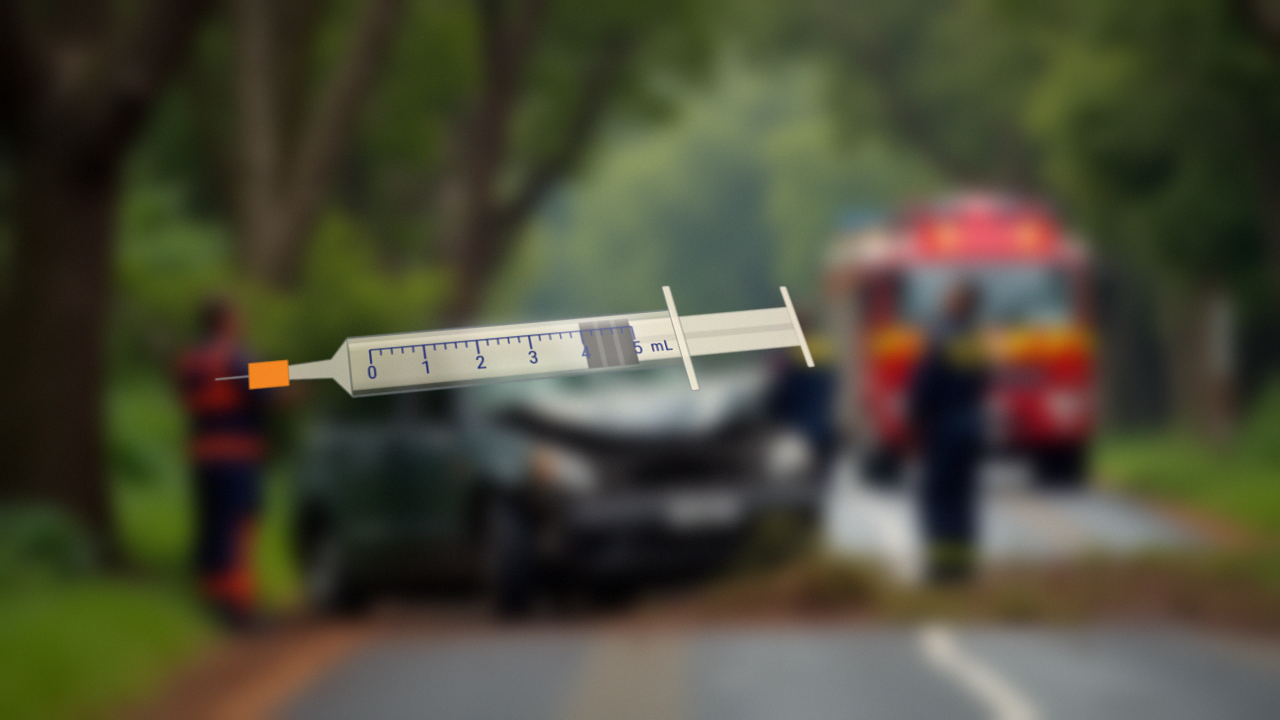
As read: 4,mL
